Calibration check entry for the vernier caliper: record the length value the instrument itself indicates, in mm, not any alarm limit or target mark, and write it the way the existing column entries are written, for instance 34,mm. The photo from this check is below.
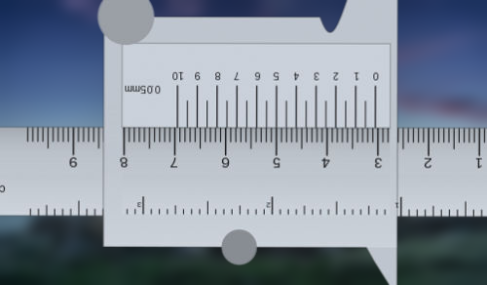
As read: 30.5,mm
